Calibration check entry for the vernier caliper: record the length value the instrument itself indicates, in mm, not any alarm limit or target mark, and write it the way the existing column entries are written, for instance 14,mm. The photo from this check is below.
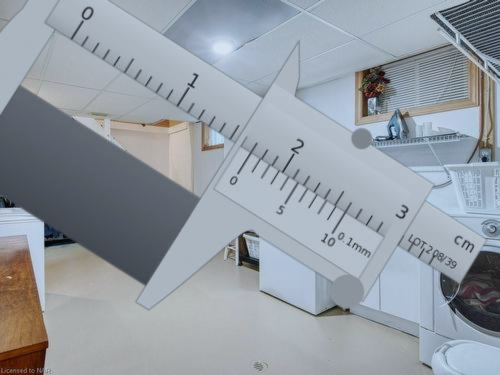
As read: 17.0,mm
